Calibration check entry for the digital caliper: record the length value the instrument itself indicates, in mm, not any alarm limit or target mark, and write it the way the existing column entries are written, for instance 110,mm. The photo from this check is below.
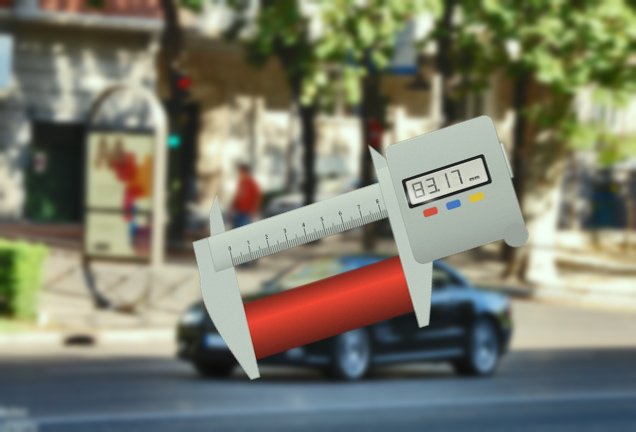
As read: 83.17,mm
